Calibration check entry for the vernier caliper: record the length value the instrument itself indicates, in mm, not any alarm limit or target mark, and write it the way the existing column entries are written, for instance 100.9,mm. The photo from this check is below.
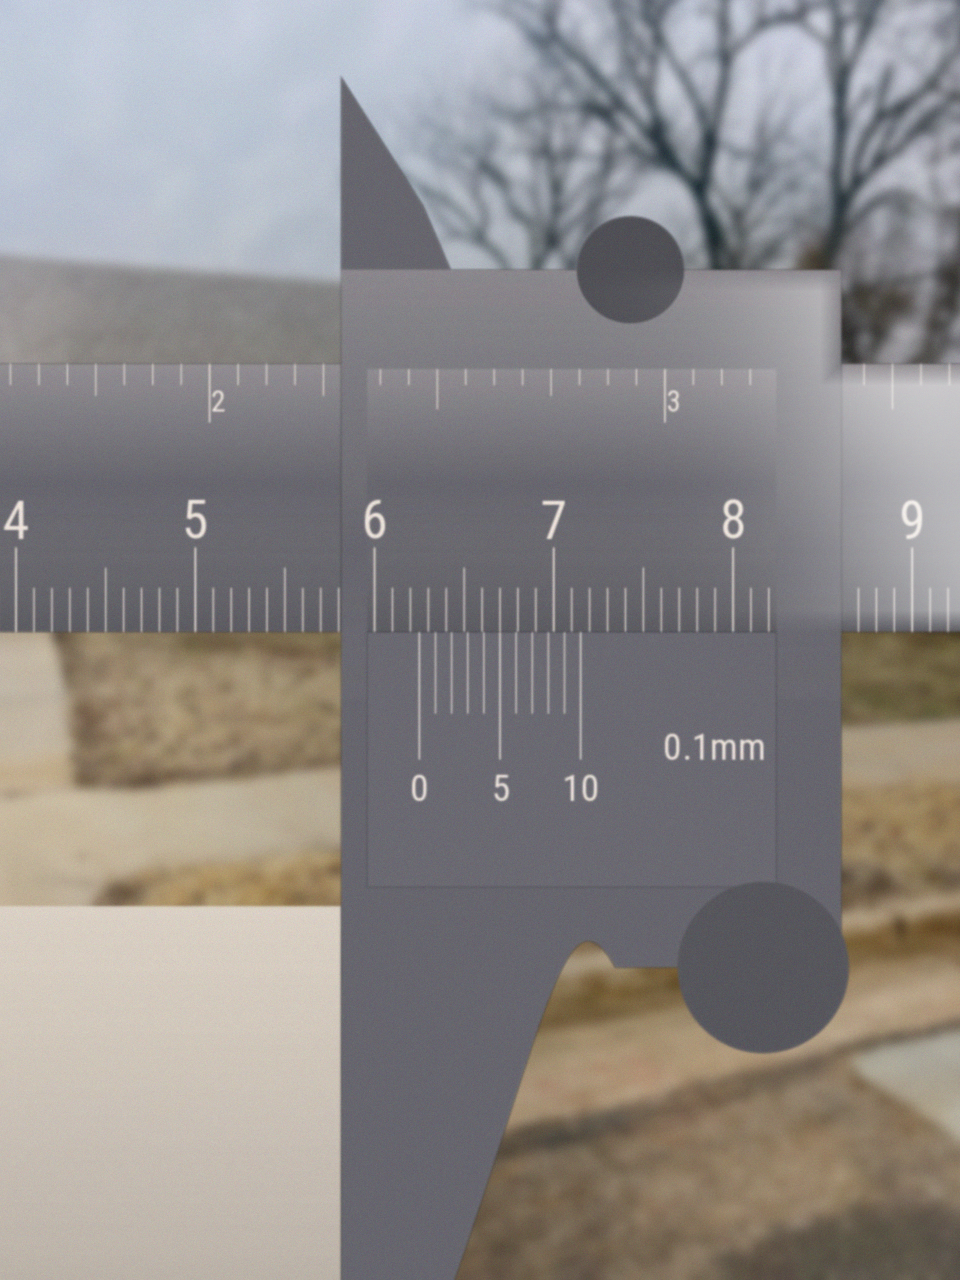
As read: 62.5,mm
